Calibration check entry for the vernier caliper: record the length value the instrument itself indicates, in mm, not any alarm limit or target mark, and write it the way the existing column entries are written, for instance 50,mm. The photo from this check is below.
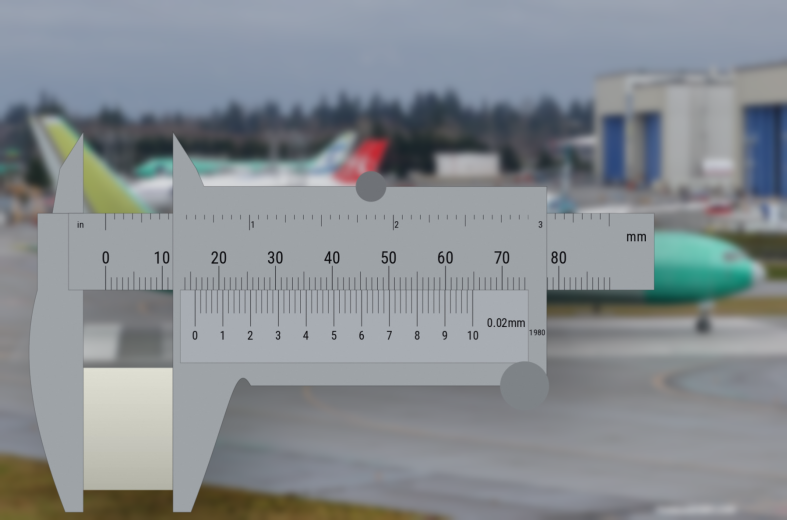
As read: 15.8,mm
